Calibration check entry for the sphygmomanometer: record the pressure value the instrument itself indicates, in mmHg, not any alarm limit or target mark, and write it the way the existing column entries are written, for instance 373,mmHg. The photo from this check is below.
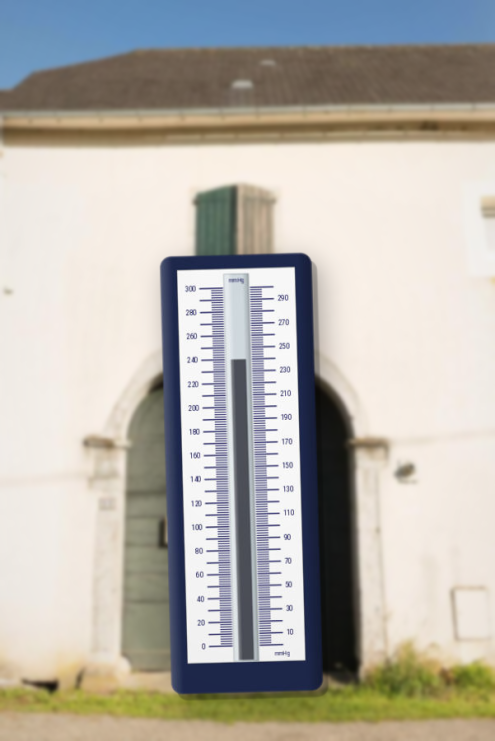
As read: 240,mmHg
